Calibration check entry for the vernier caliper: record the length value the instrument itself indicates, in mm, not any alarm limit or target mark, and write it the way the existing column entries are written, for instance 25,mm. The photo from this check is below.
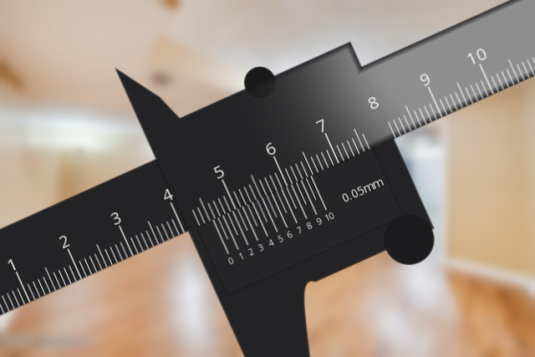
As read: 45.6,mm
